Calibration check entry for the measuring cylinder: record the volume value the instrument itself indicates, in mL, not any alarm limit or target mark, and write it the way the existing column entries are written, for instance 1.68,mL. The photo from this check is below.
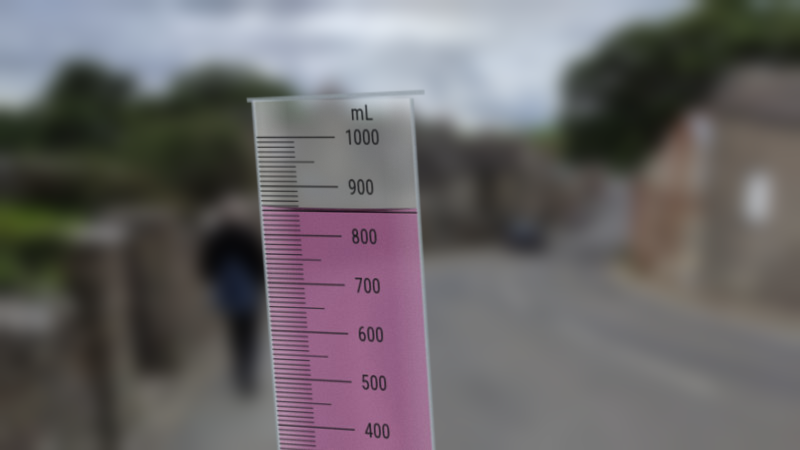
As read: 850,mL
